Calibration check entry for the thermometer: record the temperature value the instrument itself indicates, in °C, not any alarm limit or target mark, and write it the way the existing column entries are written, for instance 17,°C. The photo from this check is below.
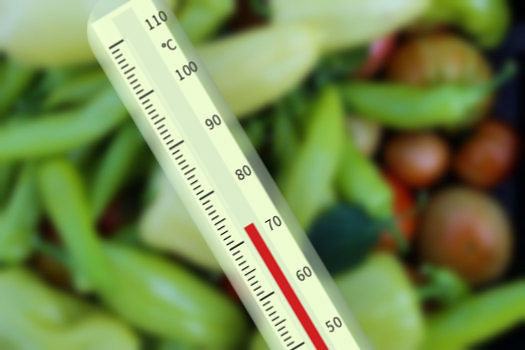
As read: 72,°C
